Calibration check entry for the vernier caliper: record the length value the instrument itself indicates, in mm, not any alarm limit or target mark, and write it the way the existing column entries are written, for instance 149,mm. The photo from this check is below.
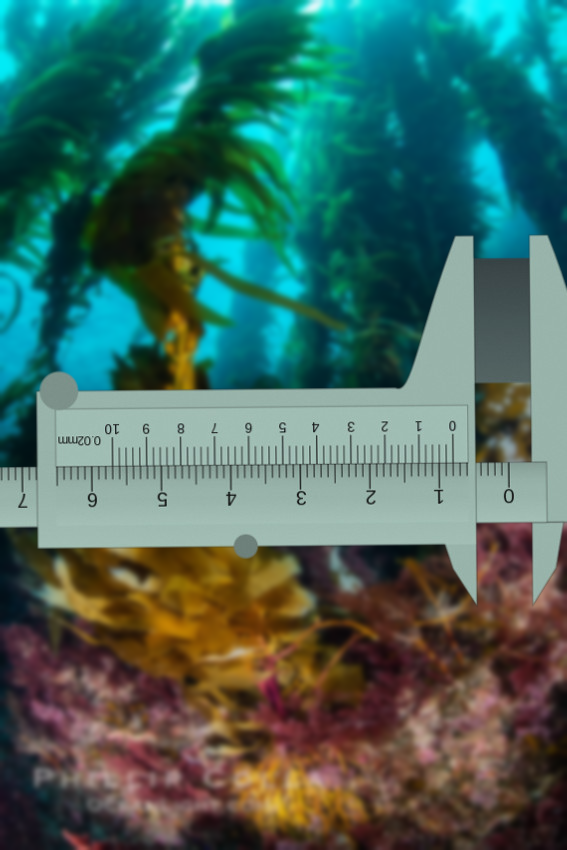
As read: 8.0,mm
